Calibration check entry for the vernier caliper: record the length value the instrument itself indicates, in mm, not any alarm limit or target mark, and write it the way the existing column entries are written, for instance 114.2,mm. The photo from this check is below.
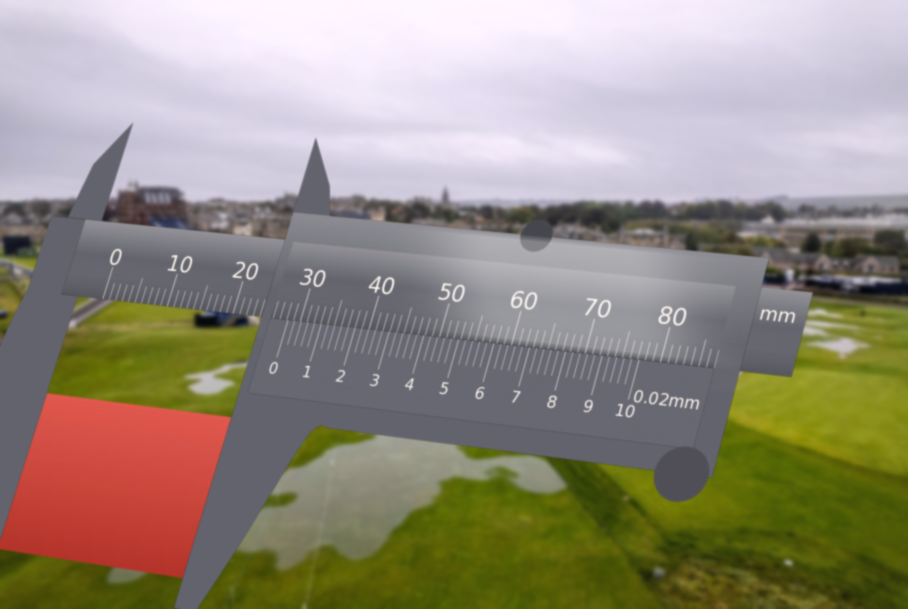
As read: 28.2,mm
